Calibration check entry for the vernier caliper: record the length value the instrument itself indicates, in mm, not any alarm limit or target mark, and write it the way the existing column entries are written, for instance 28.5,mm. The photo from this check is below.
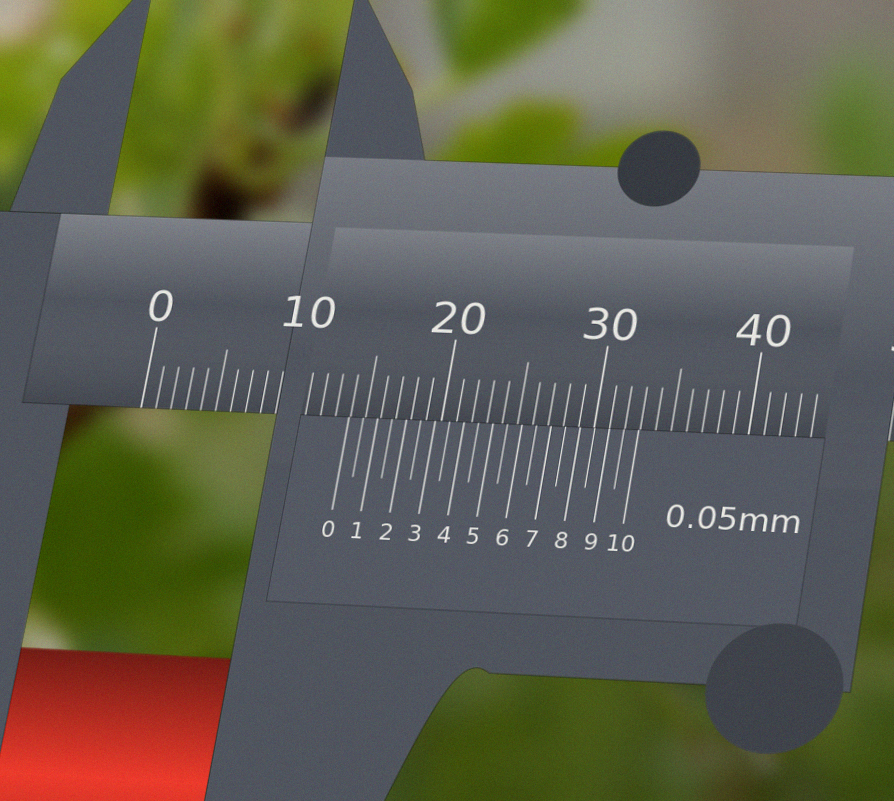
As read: 13.9,mm
